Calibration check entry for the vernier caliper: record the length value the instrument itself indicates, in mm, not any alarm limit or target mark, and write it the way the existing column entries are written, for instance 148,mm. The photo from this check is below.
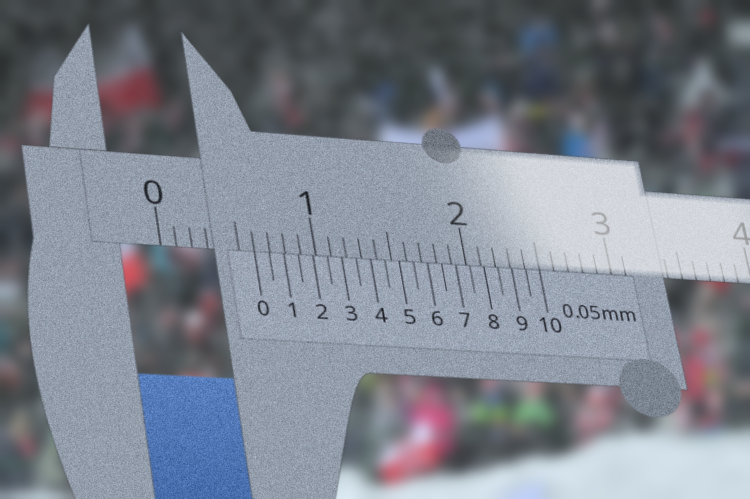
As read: 6.0,mm
